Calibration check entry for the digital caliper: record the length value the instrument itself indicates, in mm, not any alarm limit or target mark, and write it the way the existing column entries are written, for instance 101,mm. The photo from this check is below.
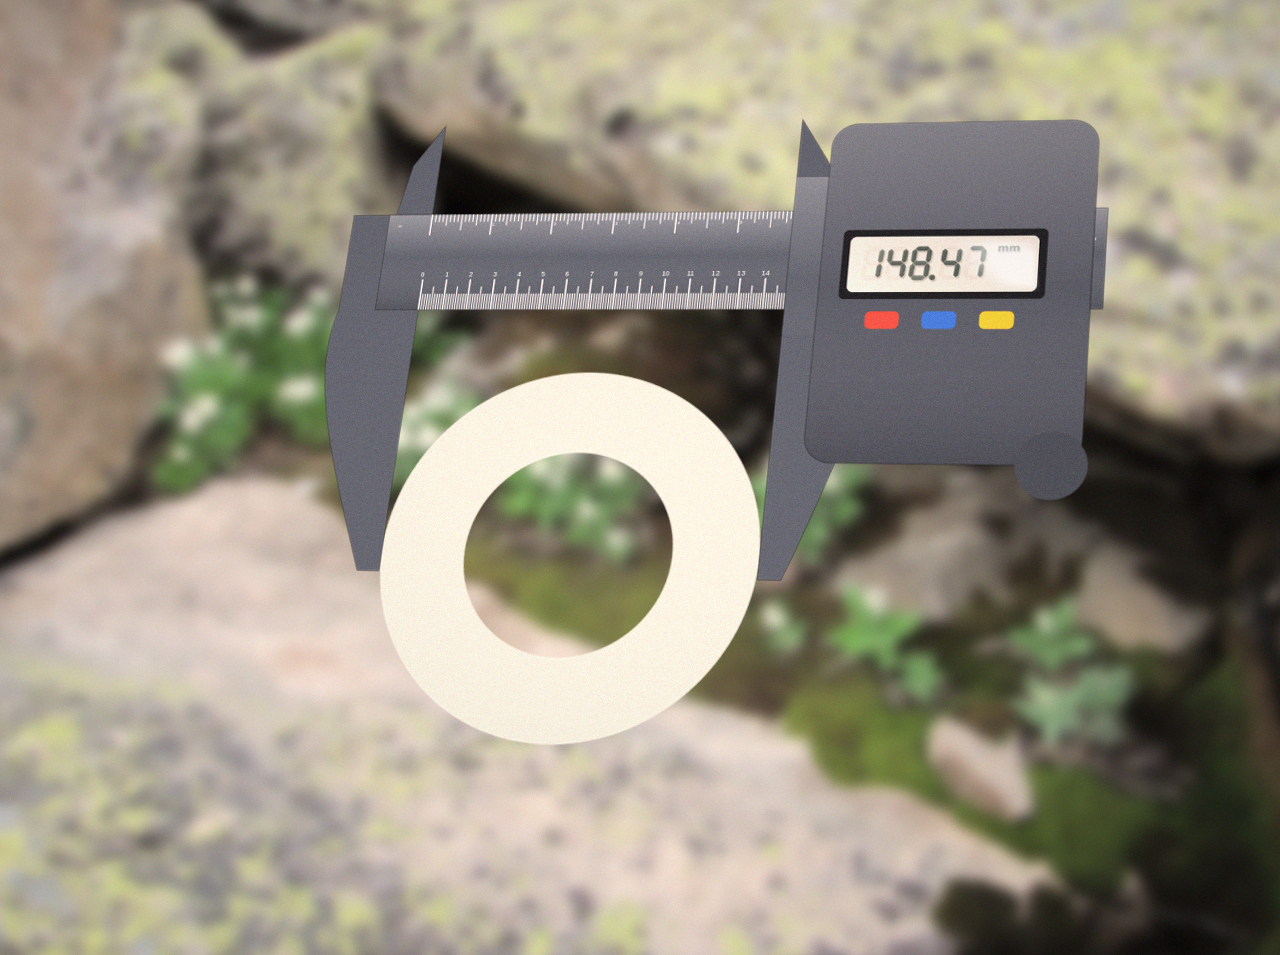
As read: 148.47,mm
